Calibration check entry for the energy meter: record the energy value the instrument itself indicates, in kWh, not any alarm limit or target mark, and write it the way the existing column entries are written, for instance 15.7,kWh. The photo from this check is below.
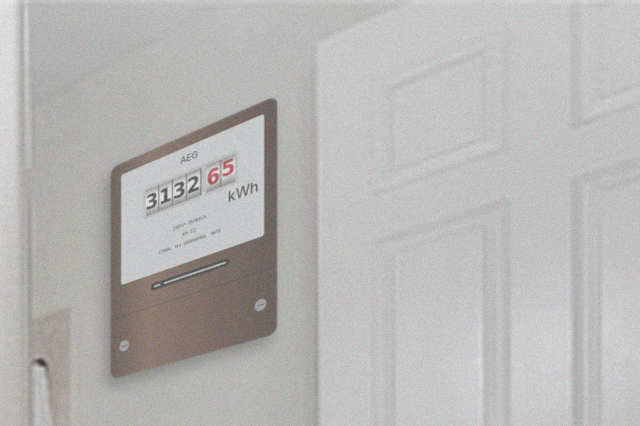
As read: 3132.65,kWh
